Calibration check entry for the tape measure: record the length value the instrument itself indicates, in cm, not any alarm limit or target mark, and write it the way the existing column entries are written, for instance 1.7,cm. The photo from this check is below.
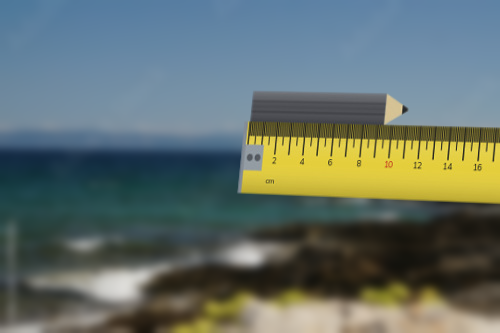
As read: 11,cm
